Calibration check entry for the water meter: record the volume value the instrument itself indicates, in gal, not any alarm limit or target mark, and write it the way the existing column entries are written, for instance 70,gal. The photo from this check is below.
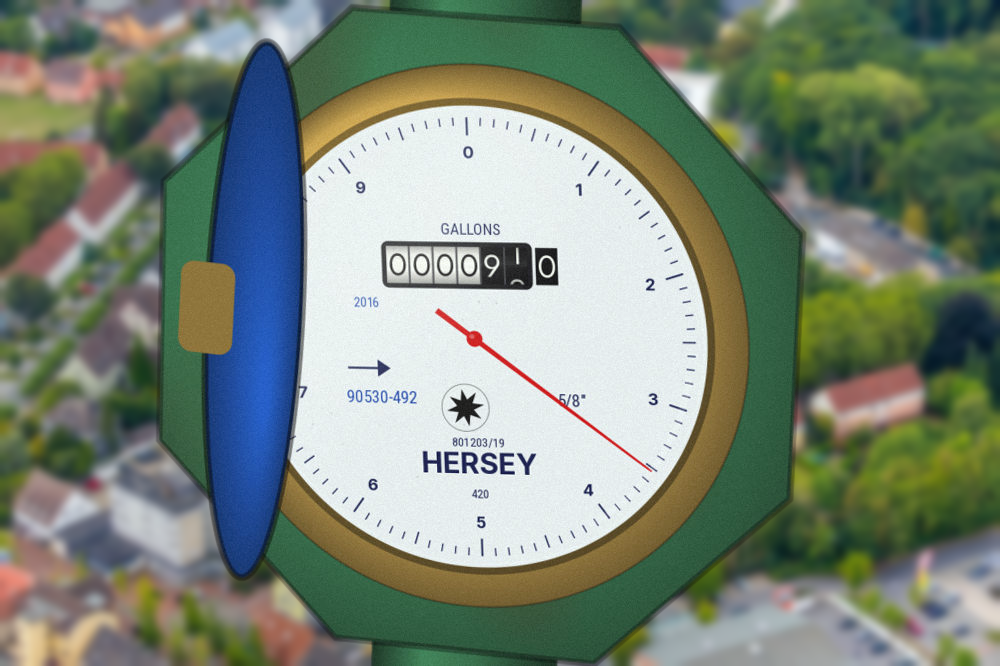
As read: 913.5,gal
